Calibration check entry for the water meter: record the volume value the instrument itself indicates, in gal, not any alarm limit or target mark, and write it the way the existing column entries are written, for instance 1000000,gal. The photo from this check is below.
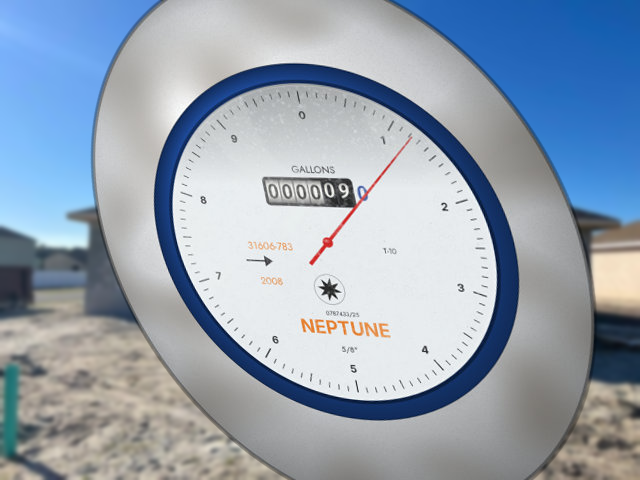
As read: 91.2,gal
